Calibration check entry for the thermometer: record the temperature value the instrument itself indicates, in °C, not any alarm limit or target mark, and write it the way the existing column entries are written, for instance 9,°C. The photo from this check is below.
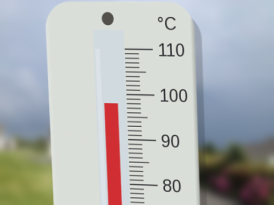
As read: 98,°C
